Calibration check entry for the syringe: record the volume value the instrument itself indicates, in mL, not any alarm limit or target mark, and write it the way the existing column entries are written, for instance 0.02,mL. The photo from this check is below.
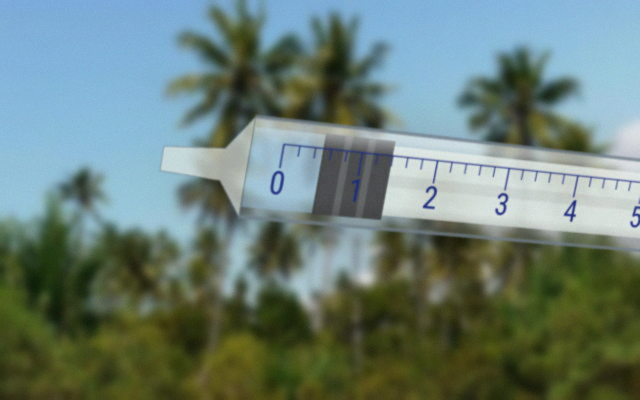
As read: 0.5,mL
